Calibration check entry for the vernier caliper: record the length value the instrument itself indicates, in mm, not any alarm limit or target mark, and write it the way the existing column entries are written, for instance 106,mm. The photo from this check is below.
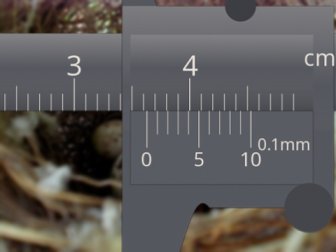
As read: 36.3,mm
